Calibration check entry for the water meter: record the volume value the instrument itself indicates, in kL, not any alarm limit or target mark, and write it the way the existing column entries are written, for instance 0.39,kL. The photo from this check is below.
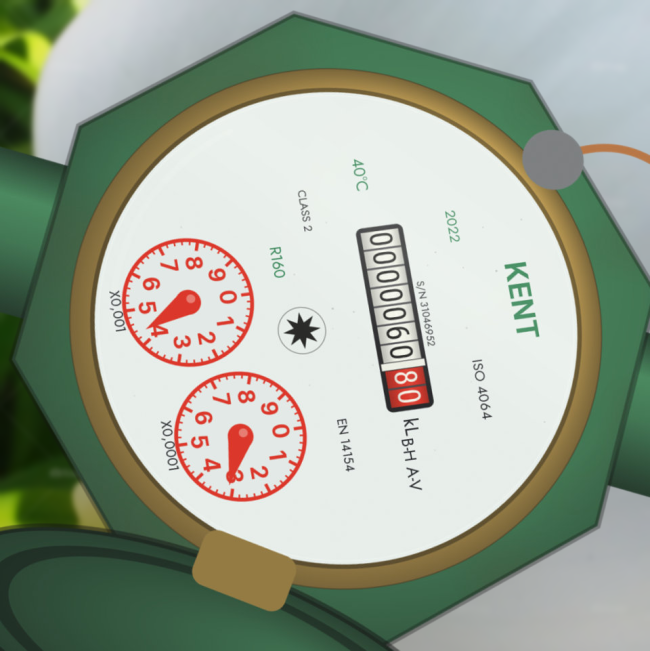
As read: 60.8043,kL
